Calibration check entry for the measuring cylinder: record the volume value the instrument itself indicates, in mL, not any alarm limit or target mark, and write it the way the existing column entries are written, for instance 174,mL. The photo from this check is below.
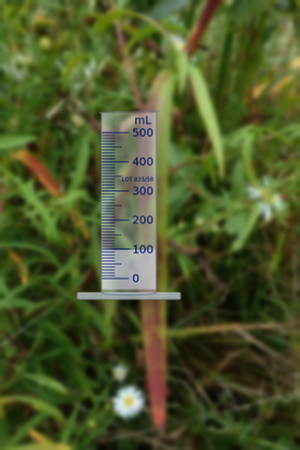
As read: 100,mL
